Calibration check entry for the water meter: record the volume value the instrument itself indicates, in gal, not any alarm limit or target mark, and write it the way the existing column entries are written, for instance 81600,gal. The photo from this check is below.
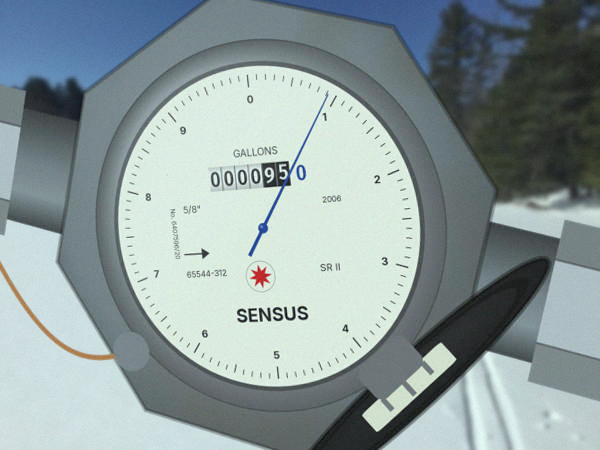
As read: 950.9,gal
